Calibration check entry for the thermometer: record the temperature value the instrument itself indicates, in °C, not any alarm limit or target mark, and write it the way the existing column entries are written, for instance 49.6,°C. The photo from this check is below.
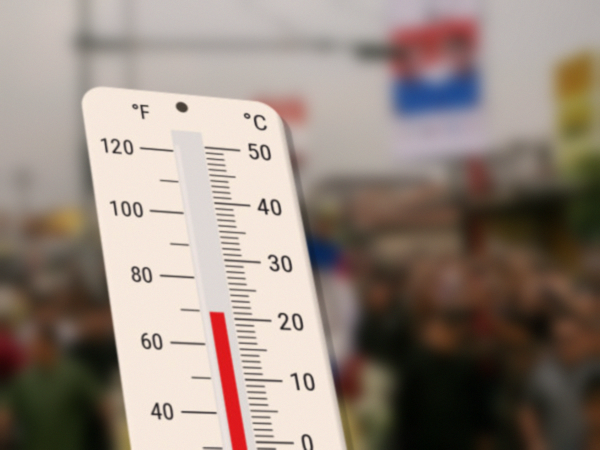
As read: 21,°C
